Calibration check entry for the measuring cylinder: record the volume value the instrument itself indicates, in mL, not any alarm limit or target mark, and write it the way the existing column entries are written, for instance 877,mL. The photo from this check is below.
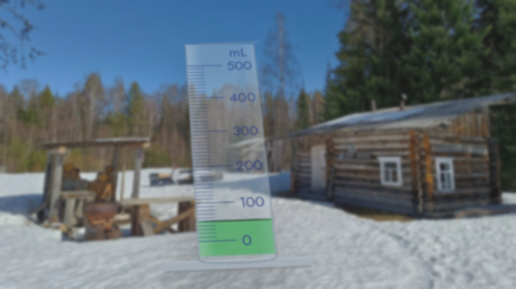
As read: 50,mL
